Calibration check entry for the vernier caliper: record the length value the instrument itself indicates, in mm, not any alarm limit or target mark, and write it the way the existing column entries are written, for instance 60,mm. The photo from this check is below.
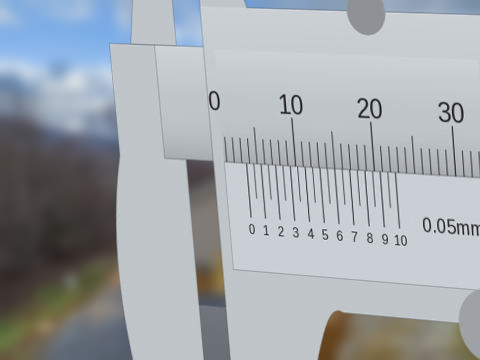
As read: 3.6,mm
